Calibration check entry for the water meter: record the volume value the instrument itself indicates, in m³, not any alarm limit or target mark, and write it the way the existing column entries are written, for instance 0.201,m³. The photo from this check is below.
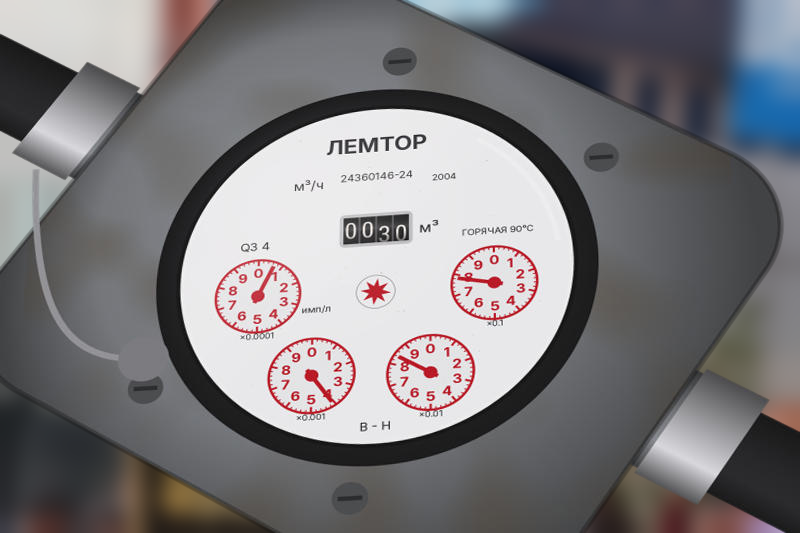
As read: 29.7840,m³
